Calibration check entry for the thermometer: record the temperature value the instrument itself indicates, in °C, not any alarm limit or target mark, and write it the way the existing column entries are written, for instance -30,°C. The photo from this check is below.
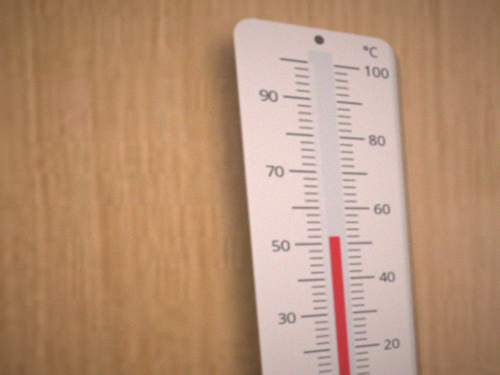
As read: 52,°C
